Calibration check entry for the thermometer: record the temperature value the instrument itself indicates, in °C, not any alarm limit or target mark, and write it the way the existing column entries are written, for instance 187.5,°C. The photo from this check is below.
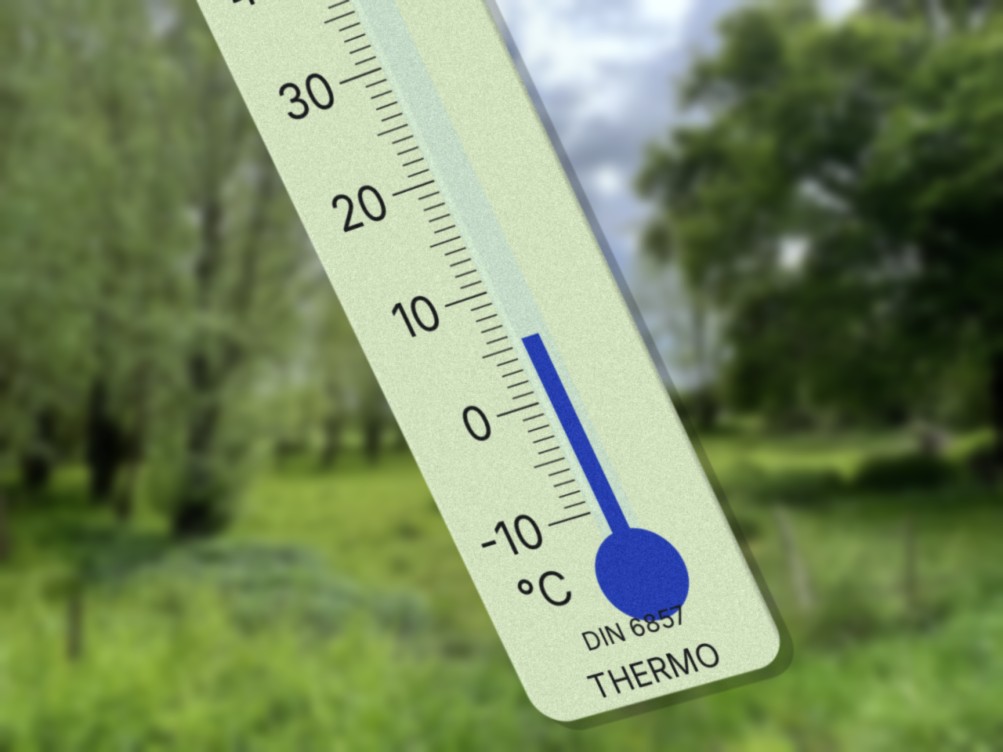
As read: 5.5,°C
